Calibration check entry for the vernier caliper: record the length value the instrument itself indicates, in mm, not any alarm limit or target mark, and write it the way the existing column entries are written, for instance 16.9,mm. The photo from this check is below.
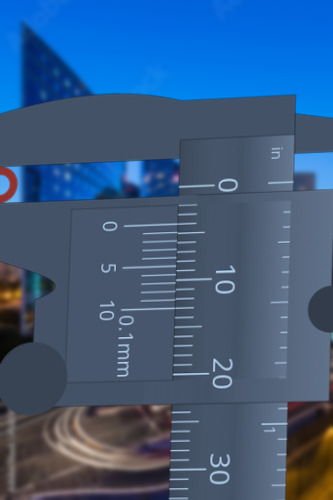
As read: 4.0,mm
